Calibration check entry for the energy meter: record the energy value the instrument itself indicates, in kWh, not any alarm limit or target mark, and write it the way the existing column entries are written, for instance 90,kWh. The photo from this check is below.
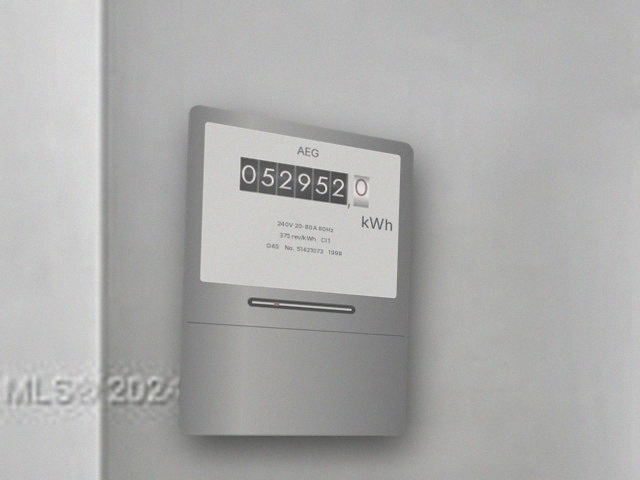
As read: 52952.0,kWh
